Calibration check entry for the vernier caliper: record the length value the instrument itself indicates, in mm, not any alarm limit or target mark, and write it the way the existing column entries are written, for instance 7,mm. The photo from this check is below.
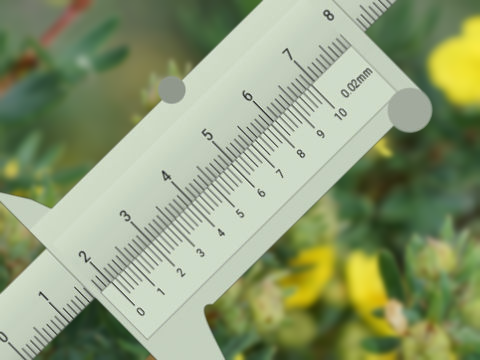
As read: 20.2,mm
